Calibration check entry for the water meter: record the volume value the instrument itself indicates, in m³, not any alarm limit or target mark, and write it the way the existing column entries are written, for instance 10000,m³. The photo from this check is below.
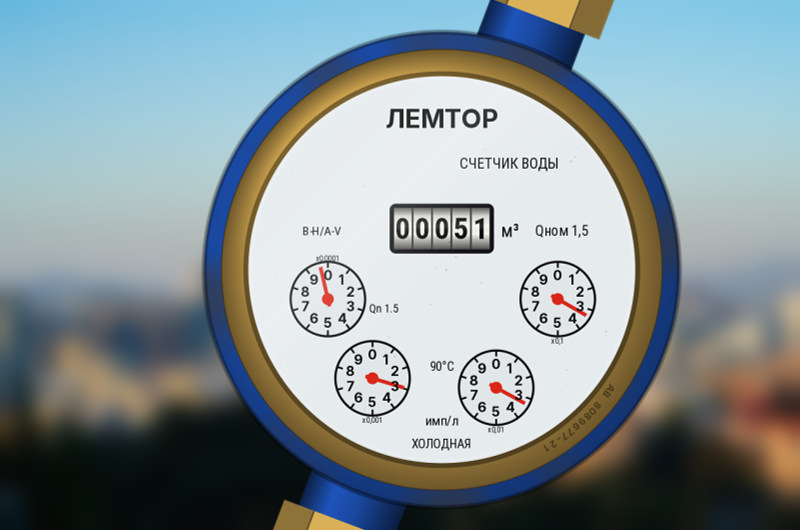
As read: 51.3329,m³
